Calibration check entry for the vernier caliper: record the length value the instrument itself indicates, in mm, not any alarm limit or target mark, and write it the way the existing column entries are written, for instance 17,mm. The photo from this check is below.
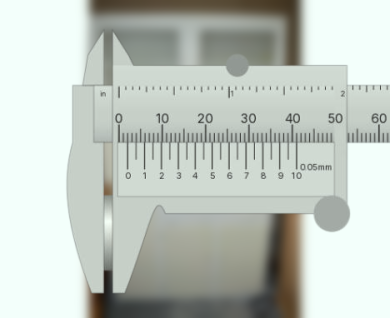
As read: 2.0,mm
